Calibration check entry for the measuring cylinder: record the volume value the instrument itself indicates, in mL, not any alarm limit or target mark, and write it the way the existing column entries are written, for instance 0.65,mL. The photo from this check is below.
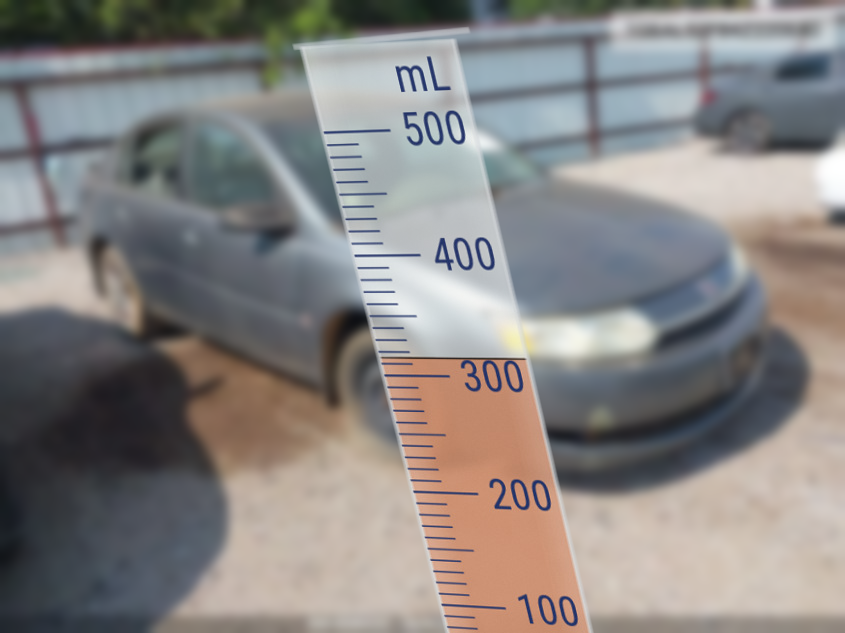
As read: 315,mL
